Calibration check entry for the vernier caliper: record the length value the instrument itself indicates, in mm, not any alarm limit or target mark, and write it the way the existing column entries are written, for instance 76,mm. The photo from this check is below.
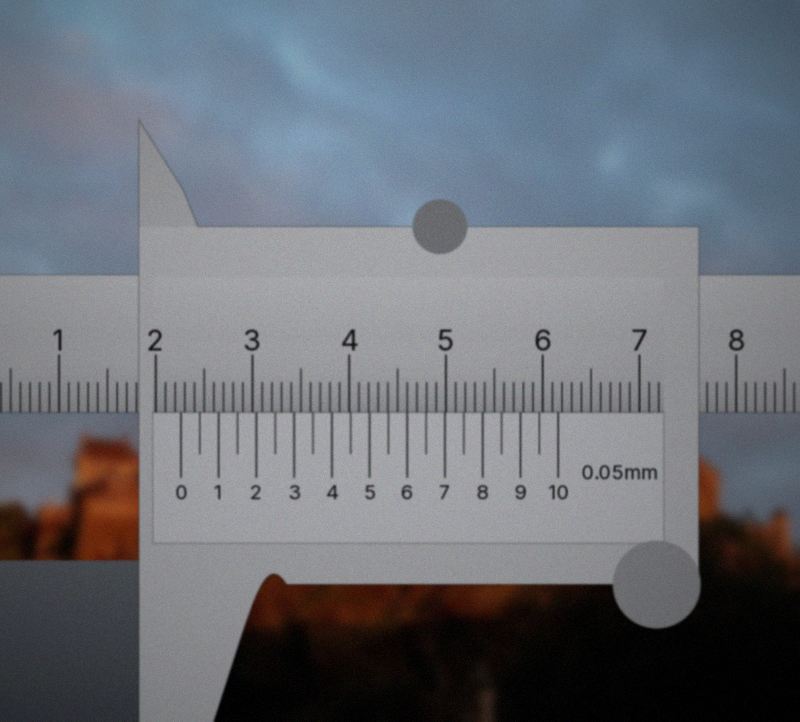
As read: 22.6,mm
